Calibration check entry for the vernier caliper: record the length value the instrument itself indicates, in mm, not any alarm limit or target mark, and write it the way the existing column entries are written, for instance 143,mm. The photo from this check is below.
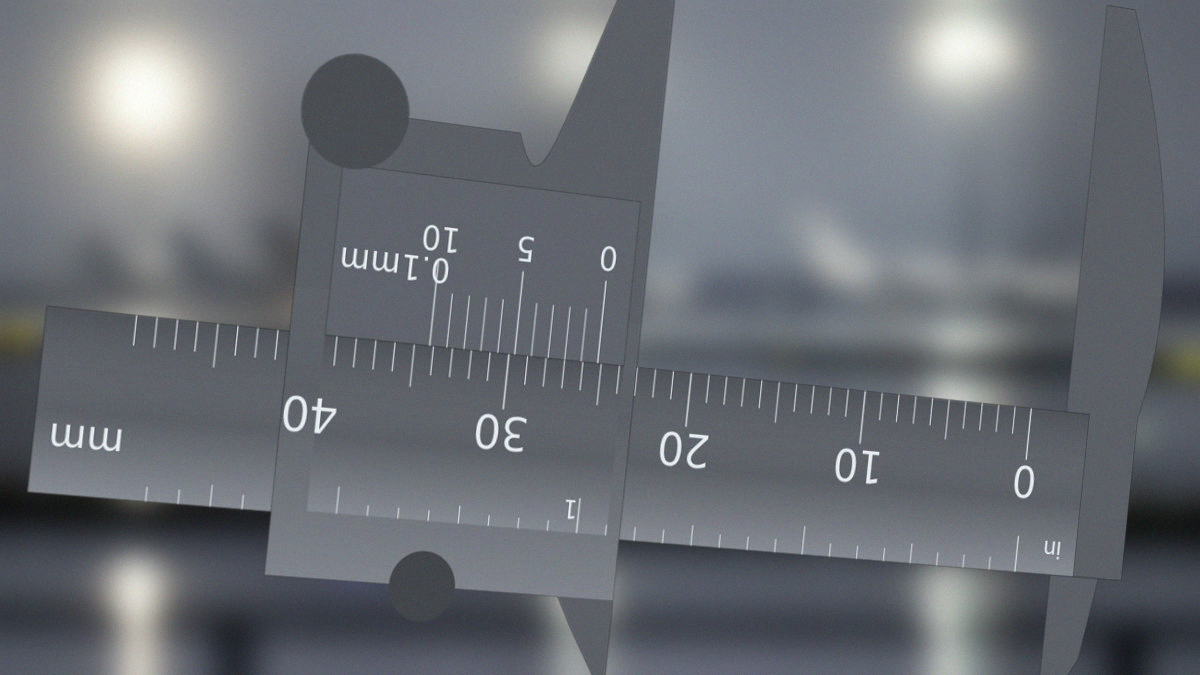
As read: 25.2,mm
